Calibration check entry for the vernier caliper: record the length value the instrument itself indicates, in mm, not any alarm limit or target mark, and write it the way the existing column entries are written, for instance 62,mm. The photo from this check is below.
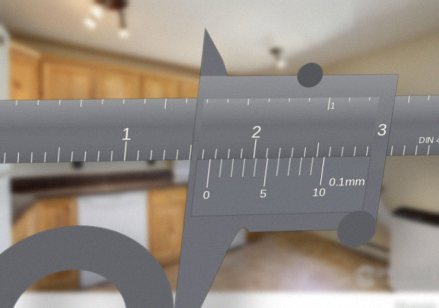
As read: 16.6,mm
